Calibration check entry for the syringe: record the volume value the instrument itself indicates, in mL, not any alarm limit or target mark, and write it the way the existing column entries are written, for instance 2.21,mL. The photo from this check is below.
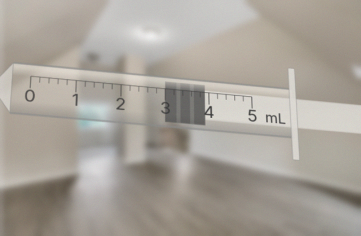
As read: 3,mL
